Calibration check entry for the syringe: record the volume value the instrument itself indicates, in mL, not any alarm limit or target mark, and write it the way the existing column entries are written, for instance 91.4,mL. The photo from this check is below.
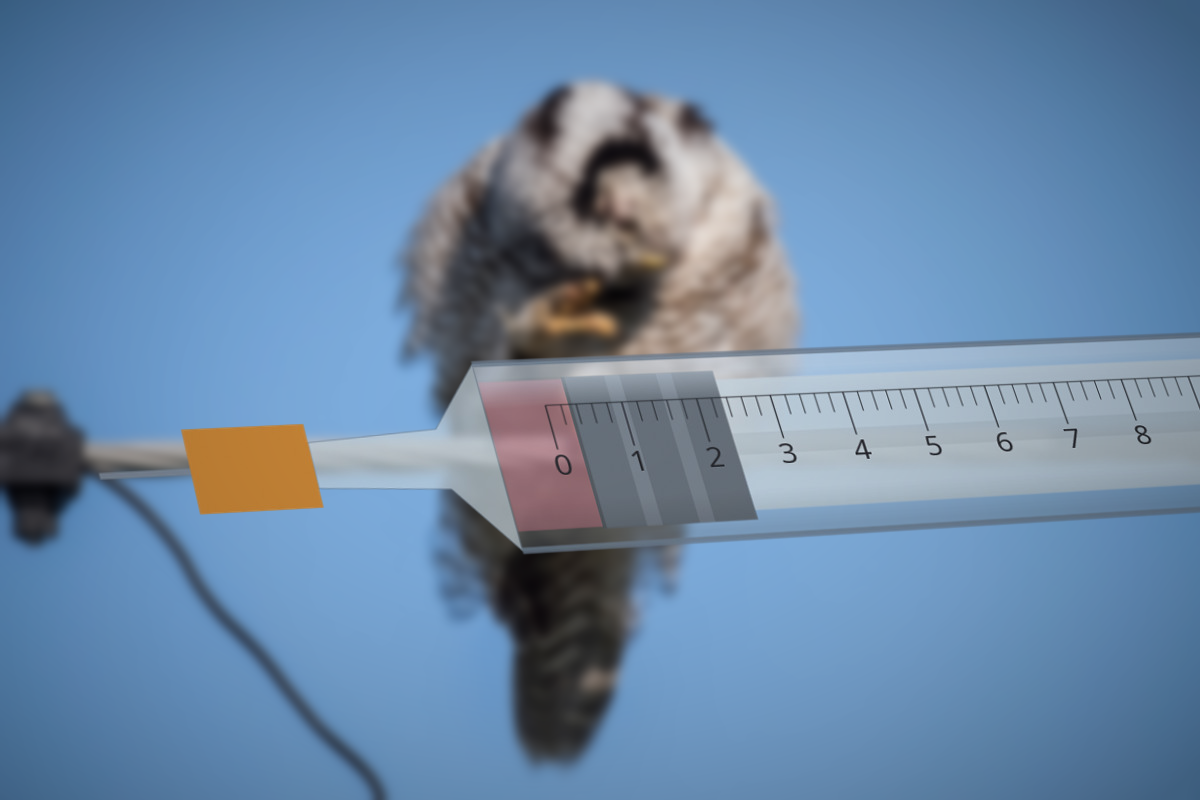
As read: 0.3,mL
